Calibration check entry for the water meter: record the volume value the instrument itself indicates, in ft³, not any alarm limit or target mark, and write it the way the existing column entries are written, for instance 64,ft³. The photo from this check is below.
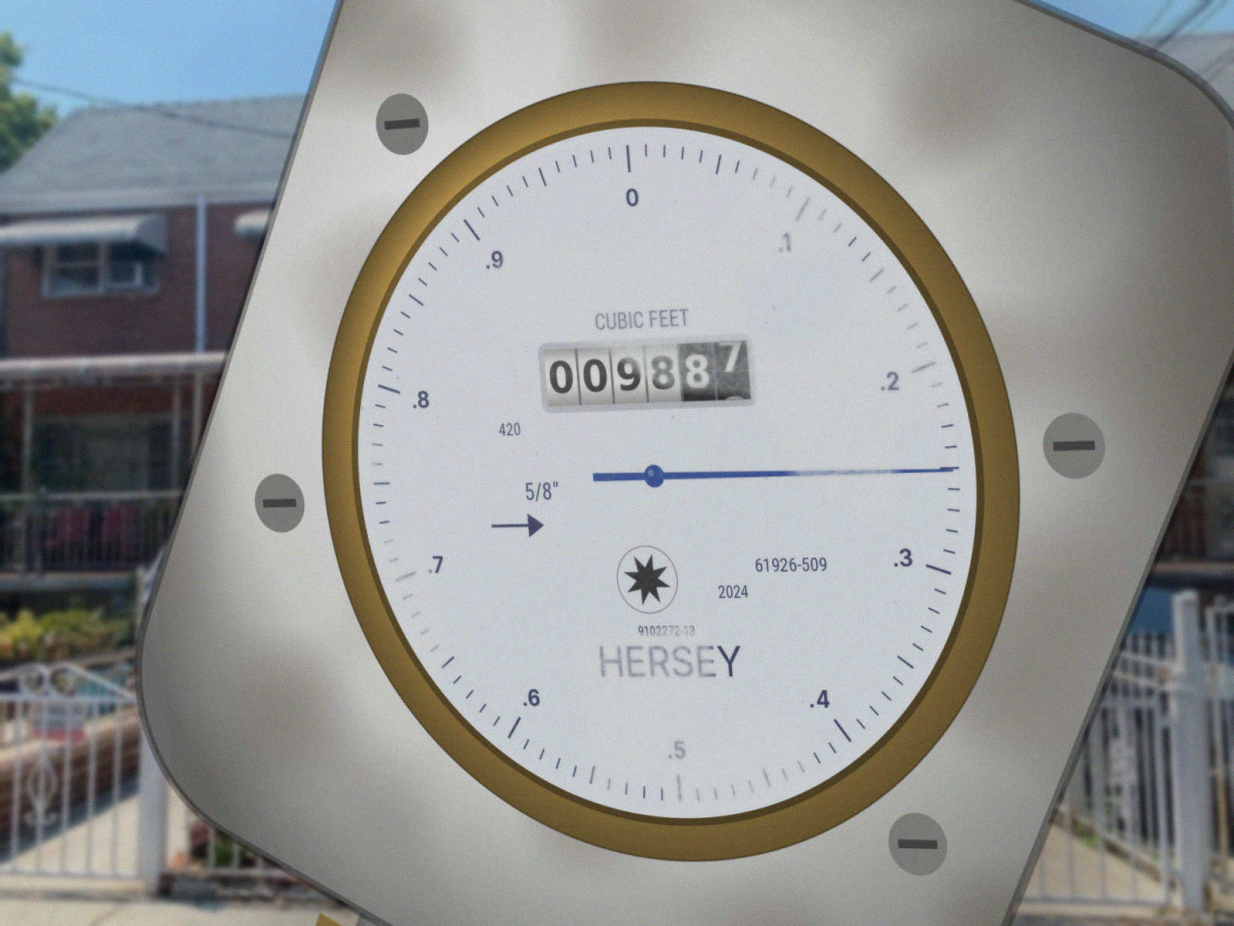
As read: 9887.25,ft³
